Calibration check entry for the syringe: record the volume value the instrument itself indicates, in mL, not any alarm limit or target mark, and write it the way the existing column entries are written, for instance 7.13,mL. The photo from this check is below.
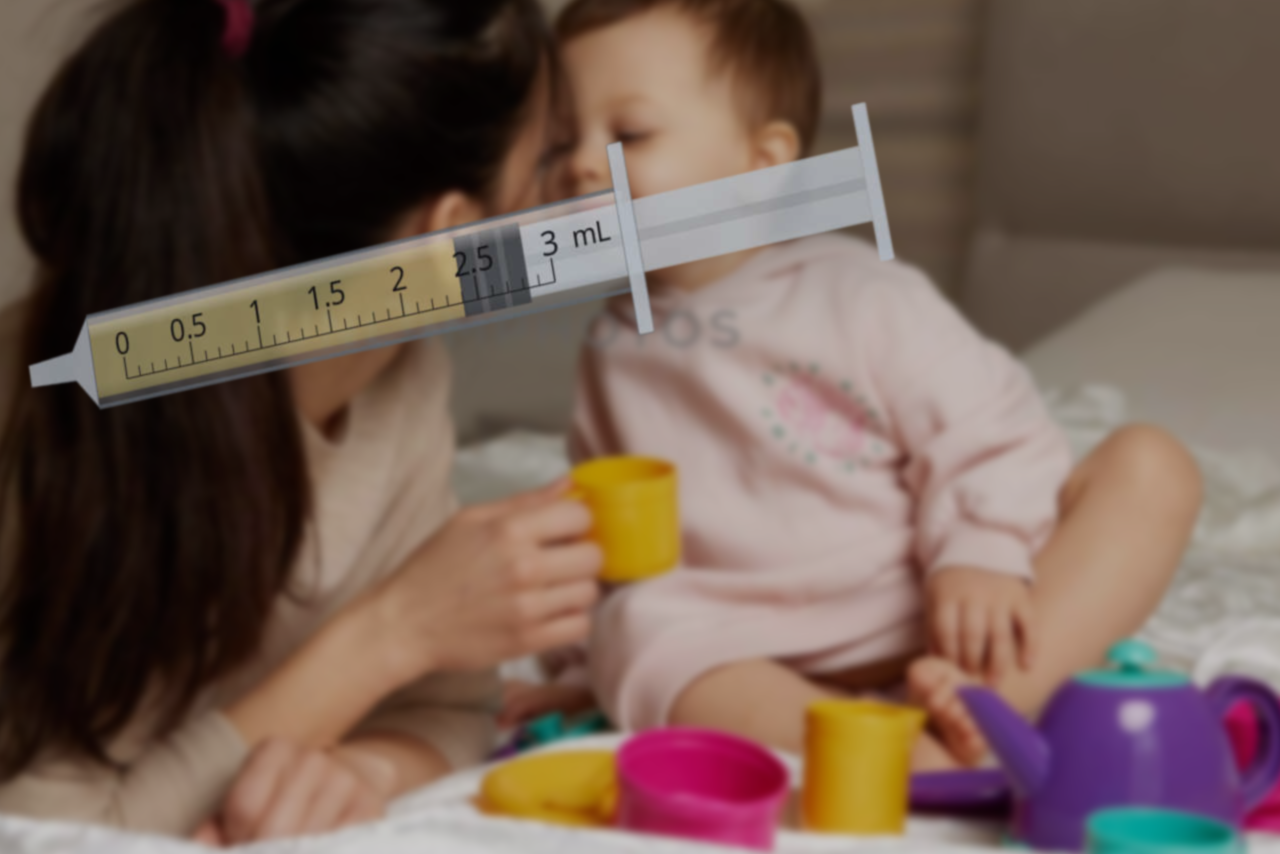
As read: 2.4,mL
